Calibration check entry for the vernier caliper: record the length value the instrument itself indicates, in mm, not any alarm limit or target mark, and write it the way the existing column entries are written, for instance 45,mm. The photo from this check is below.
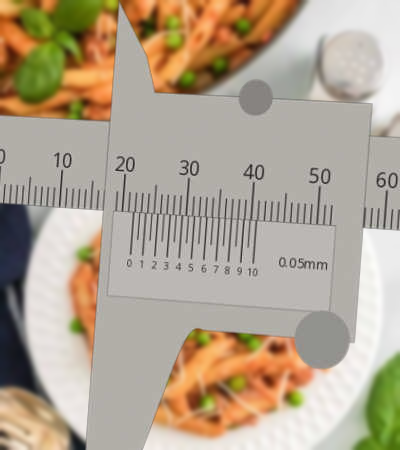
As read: 21.8,mm
